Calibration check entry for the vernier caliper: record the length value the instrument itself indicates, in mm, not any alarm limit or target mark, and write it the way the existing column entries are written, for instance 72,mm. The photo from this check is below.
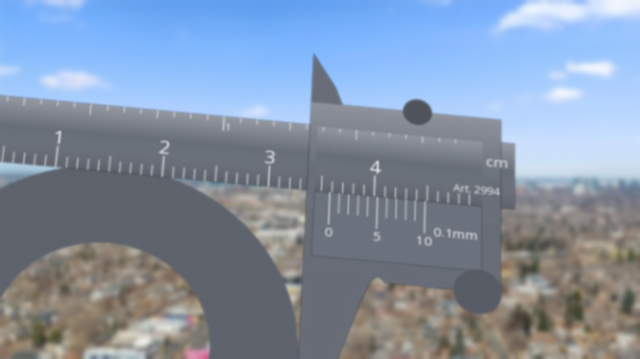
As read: 35.8,mm
